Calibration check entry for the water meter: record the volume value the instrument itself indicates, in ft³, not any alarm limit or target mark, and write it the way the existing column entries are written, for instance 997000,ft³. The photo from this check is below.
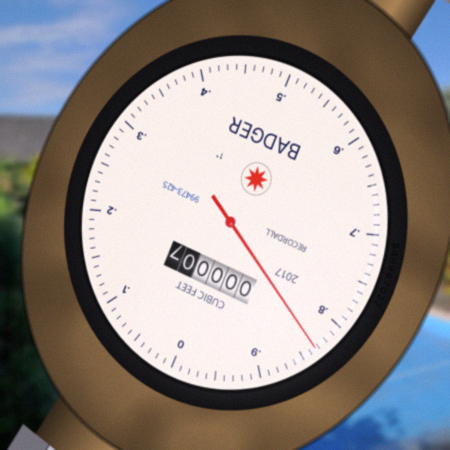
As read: 6.83,ft³
